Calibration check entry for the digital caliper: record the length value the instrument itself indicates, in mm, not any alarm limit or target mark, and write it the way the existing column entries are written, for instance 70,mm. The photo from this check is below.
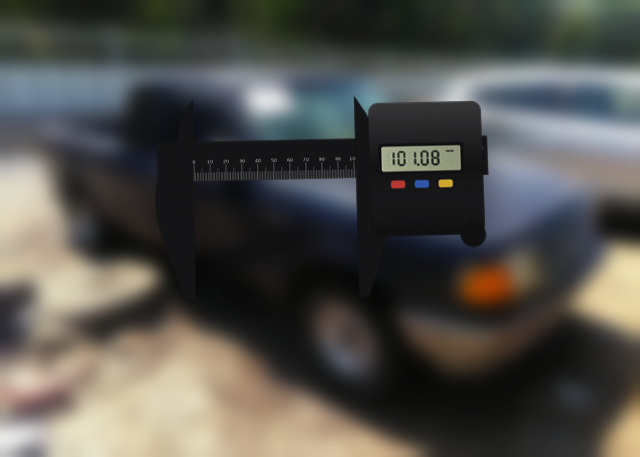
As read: 101.08,mm
